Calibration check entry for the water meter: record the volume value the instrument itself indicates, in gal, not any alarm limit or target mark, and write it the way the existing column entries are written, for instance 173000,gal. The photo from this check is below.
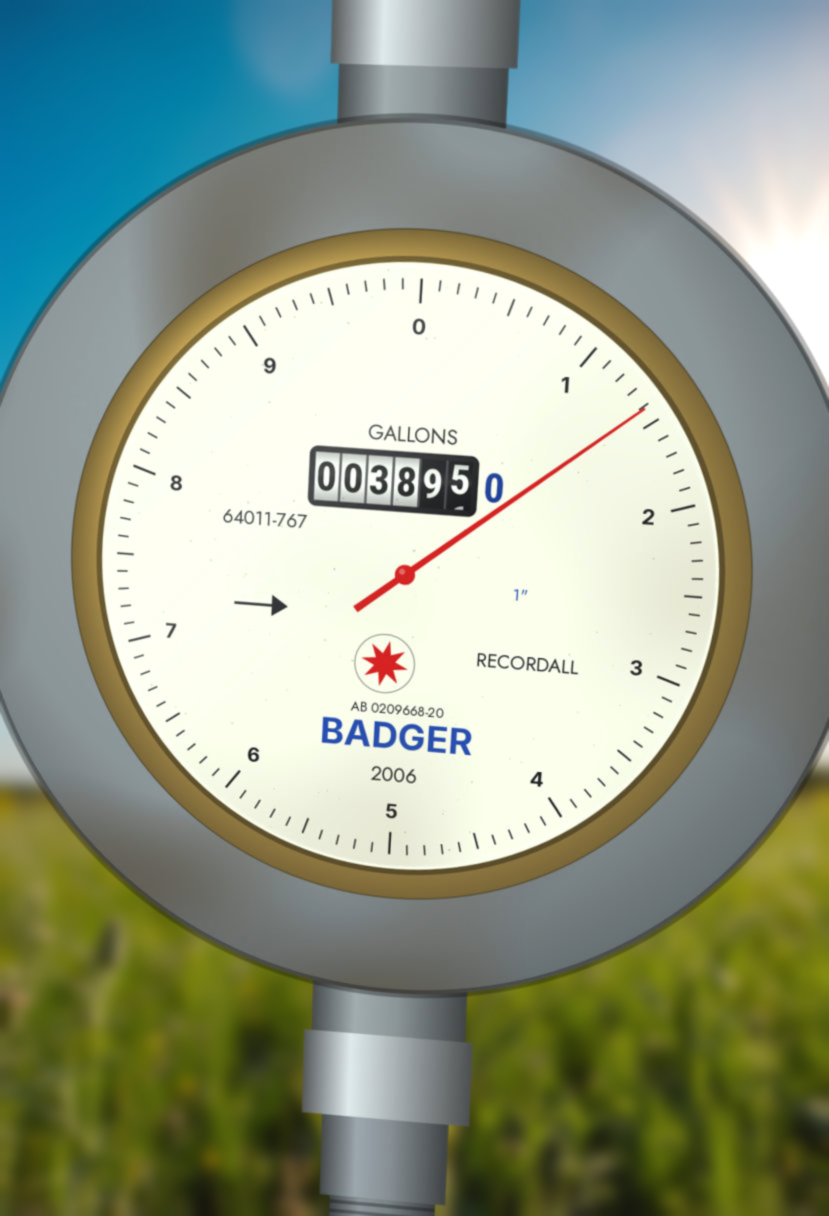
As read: 38951.4,gal
